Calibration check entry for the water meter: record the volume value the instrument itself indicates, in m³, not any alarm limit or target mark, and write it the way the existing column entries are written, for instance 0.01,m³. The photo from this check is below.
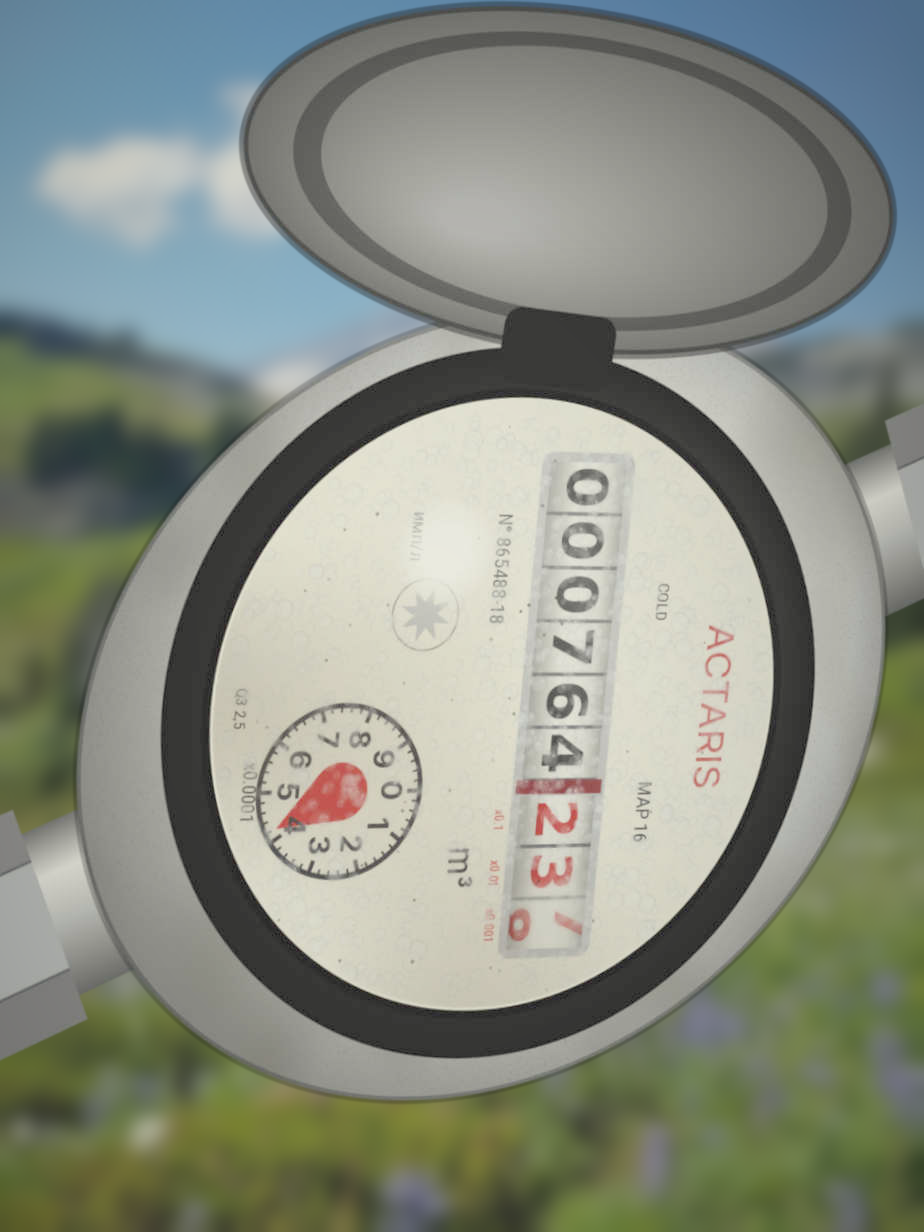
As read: 764.2374,m³
